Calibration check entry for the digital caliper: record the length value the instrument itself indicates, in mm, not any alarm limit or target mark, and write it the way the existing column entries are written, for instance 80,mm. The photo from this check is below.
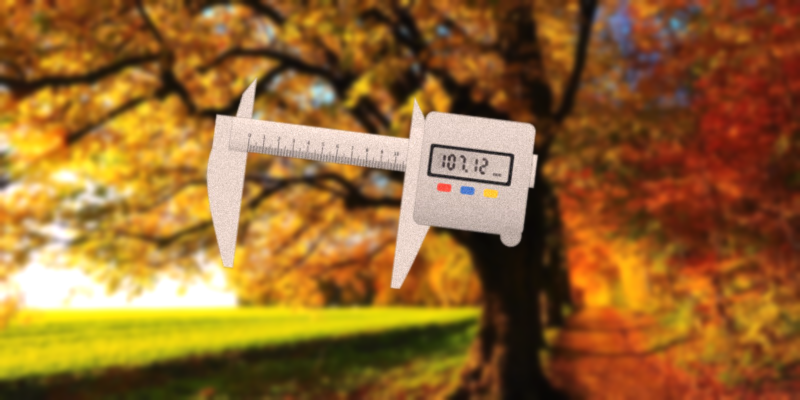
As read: 107.12,mm
